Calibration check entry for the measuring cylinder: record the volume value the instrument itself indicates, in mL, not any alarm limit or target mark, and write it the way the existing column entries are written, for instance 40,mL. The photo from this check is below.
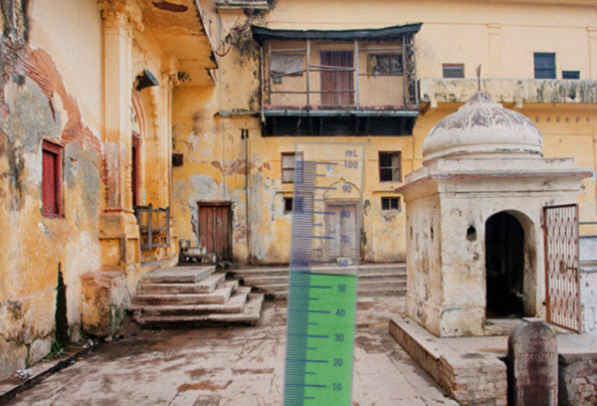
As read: 55,mL
